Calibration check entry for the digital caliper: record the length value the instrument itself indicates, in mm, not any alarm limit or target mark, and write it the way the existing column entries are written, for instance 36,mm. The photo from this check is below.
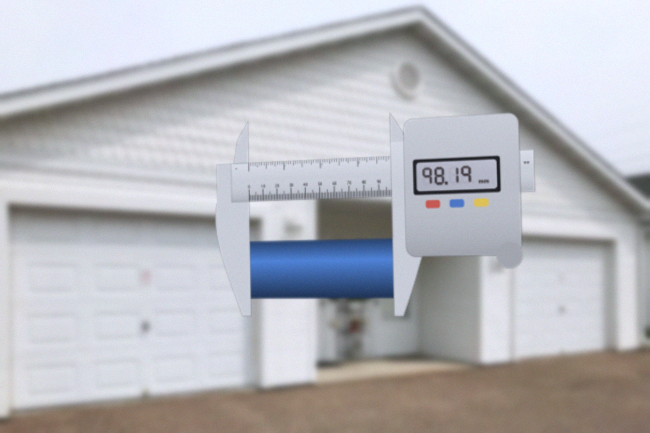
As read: 98.19,mm
